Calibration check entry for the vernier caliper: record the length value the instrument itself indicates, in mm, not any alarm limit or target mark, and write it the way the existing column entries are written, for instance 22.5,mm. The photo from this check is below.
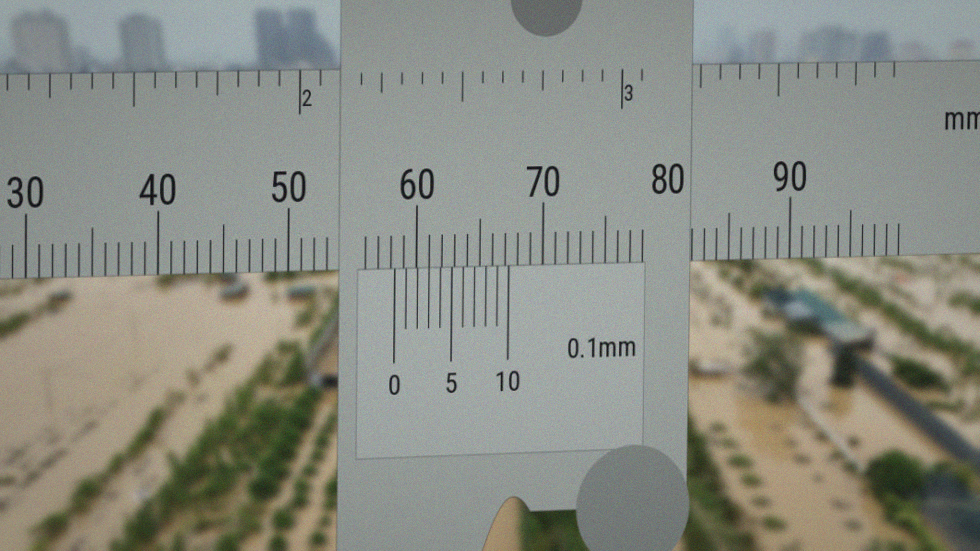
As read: 58.3,mm
